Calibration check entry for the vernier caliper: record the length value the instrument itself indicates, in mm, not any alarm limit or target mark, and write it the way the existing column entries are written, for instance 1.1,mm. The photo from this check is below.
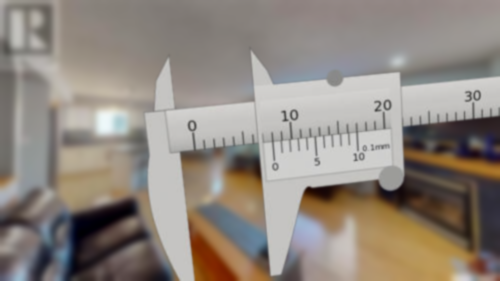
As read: 8.0,mm
